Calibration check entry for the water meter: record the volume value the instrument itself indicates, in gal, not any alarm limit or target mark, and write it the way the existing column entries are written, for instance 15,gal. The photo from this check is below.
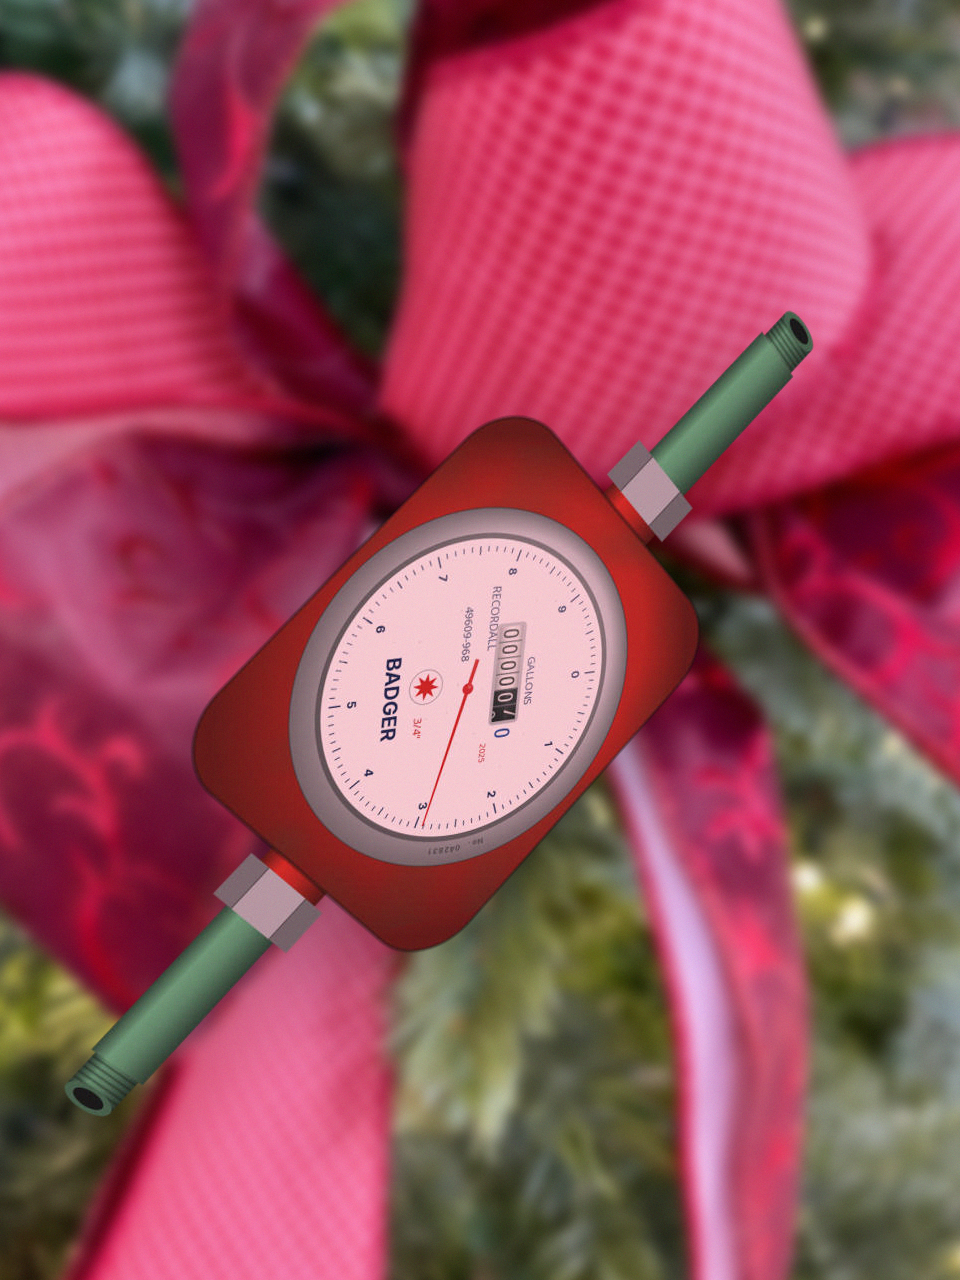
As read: 72.9,gal
